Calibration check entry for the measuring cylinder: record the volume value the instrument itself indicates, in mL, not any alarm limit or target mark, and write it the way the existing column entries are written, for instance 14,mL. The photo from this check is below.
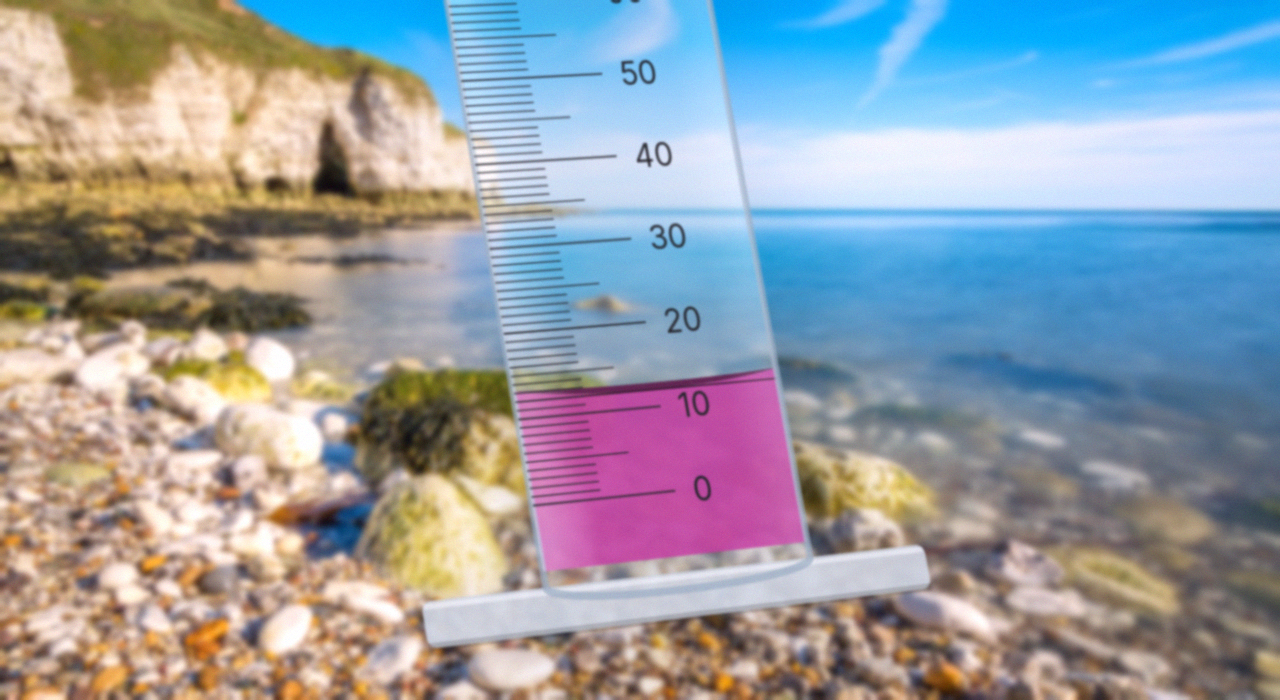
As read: 12,mL
